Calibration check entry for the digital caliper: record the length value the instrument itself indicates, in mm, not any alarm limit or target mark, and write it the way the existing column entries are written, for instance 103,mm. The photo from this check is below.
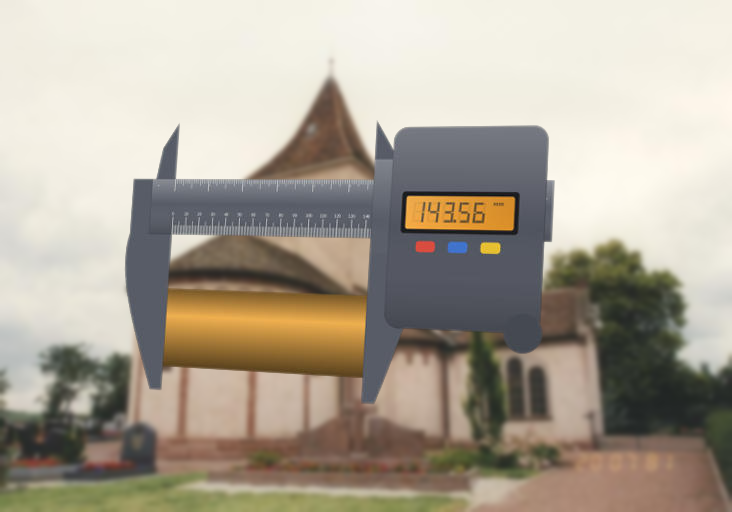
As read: 143.56,mm
